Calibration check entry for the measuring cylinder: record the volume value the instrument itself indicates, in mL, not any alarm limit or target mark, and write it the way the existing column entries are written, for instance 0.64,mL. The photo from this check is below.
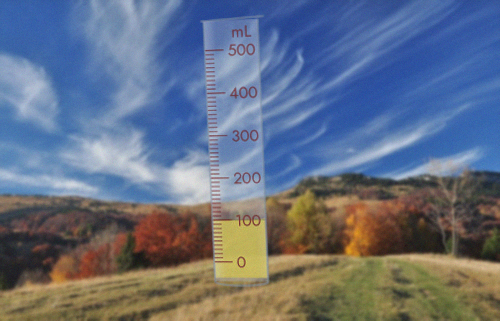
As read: 100,mL
